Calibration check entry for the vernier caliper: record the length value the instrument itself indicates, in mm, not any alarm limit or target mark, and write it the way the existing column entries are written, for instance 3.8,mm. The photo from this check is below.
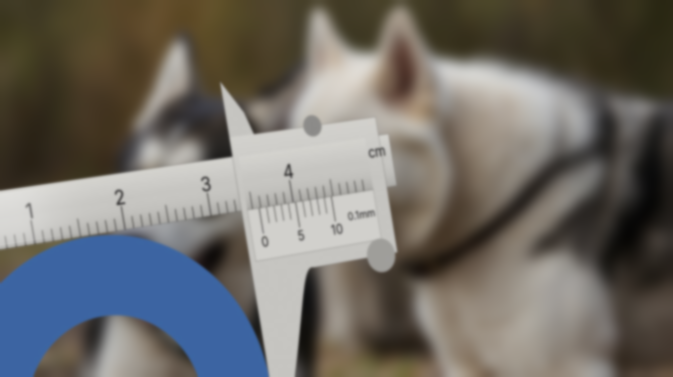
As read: 35.8,mm
